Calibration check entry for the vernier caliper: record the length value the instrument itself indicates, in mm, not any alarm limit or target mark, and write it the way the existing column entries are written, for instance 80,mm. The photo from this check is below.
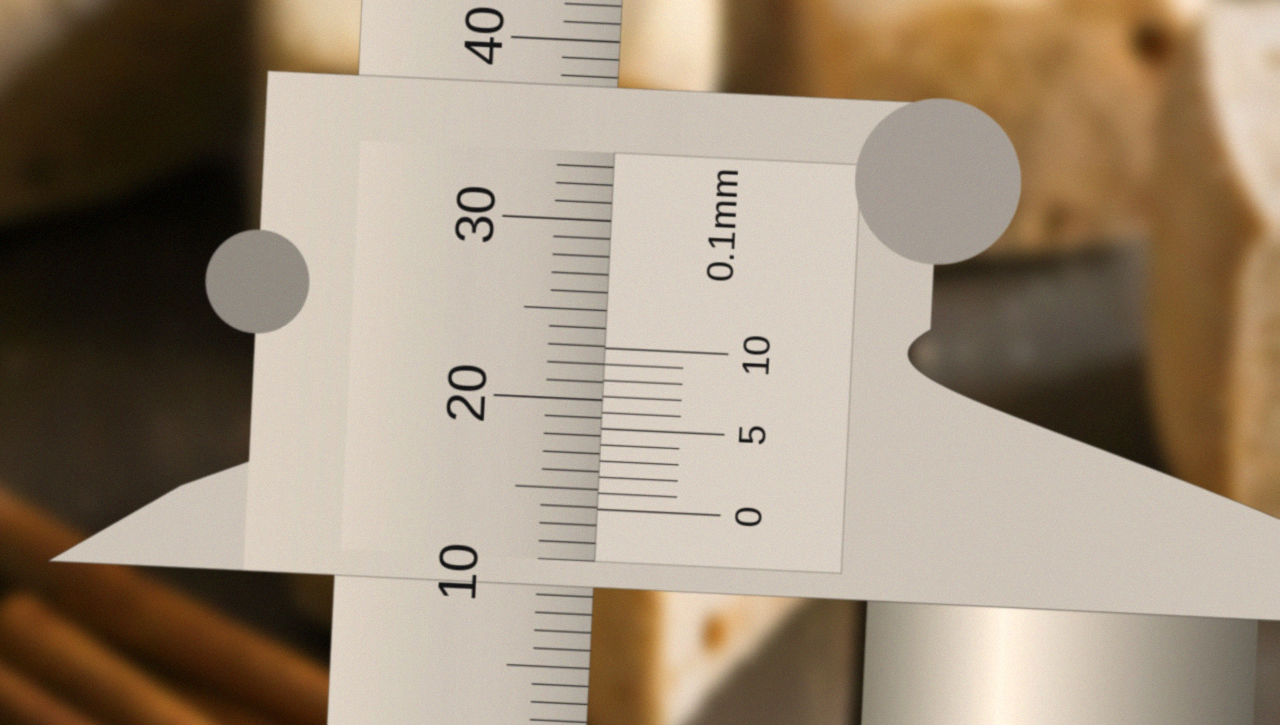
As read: 13.9,mm
